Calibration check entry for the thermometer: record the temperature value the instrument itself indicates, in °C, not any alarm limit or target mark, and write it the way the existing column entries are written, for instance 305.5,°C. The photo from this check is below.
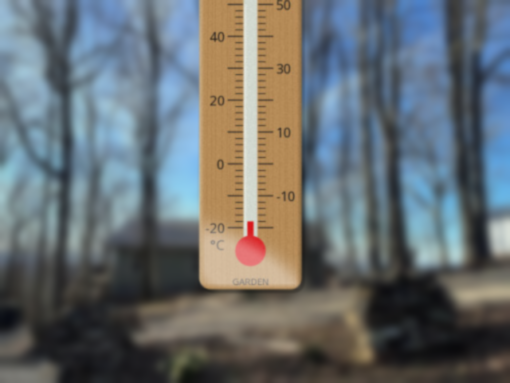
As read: -18,°C
